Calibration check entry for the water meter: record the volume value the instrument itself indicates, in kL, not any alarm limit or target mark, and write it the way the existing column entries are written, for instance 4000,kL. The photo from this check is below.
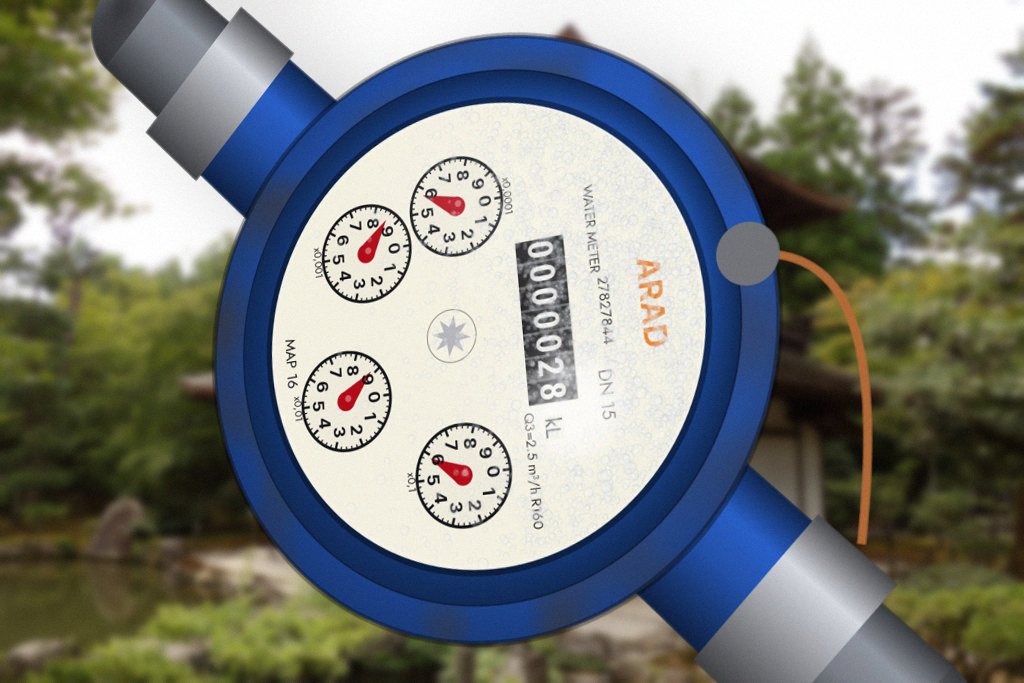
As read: 28.5885,kL
